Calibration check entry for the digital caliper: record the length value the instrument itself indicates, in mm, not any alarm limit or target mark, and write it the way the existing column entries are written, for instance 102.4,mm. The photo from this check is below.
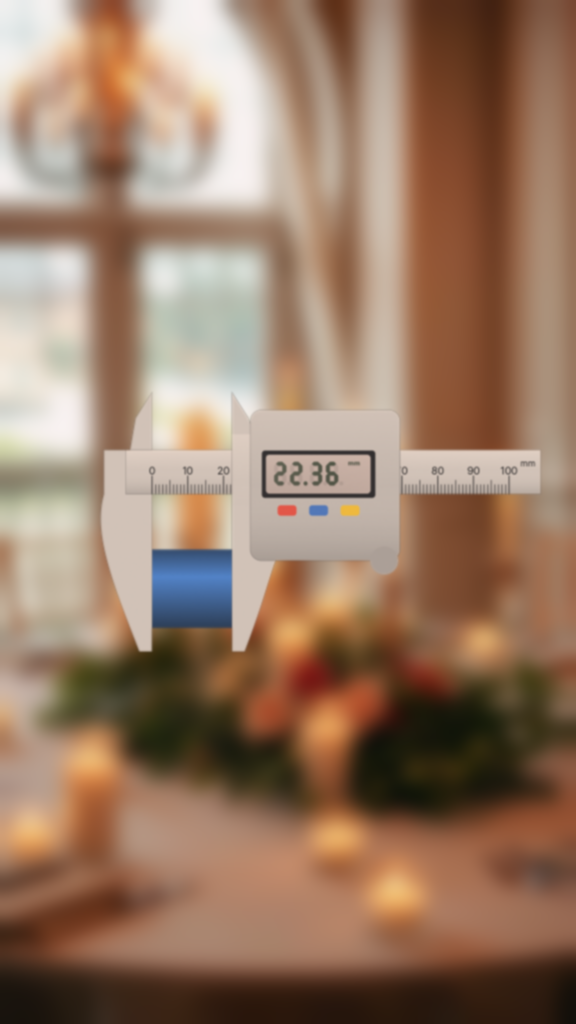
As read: 22.36,mm
